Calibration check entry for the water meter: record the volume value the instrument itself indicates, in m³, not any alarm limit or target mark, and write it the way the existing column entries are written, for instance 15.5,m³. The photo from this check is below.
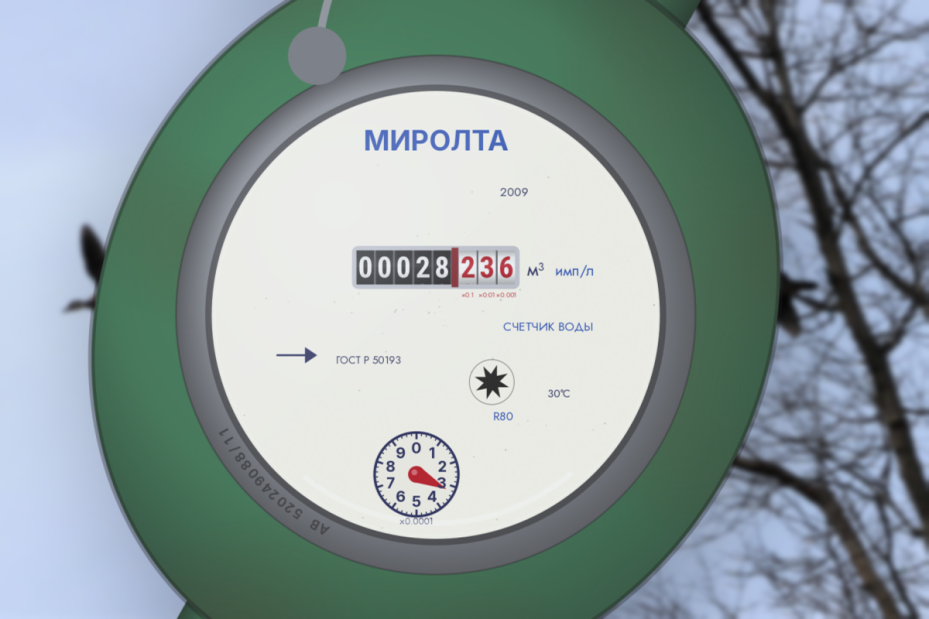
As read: 28.2363,m³
